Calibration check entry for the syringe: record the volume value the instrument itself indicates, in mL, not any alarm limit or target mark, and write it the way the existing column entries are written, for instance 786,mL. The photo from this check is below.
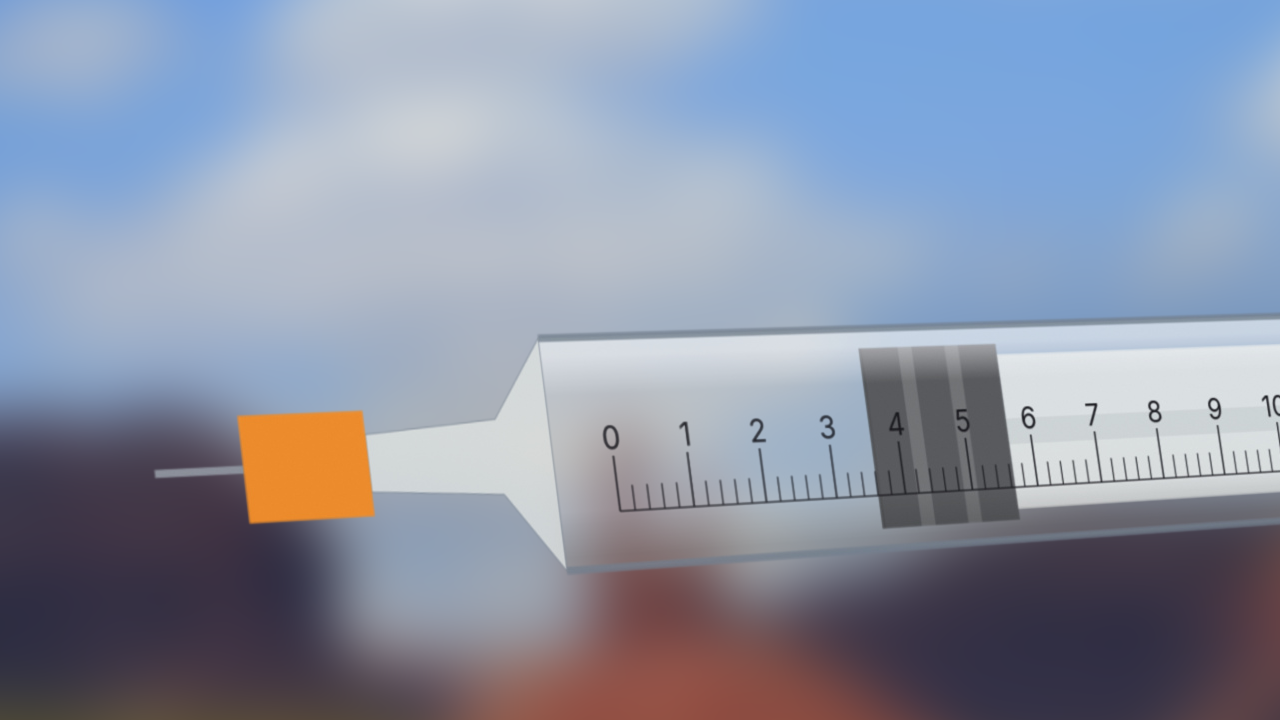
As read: 3.6,mL
